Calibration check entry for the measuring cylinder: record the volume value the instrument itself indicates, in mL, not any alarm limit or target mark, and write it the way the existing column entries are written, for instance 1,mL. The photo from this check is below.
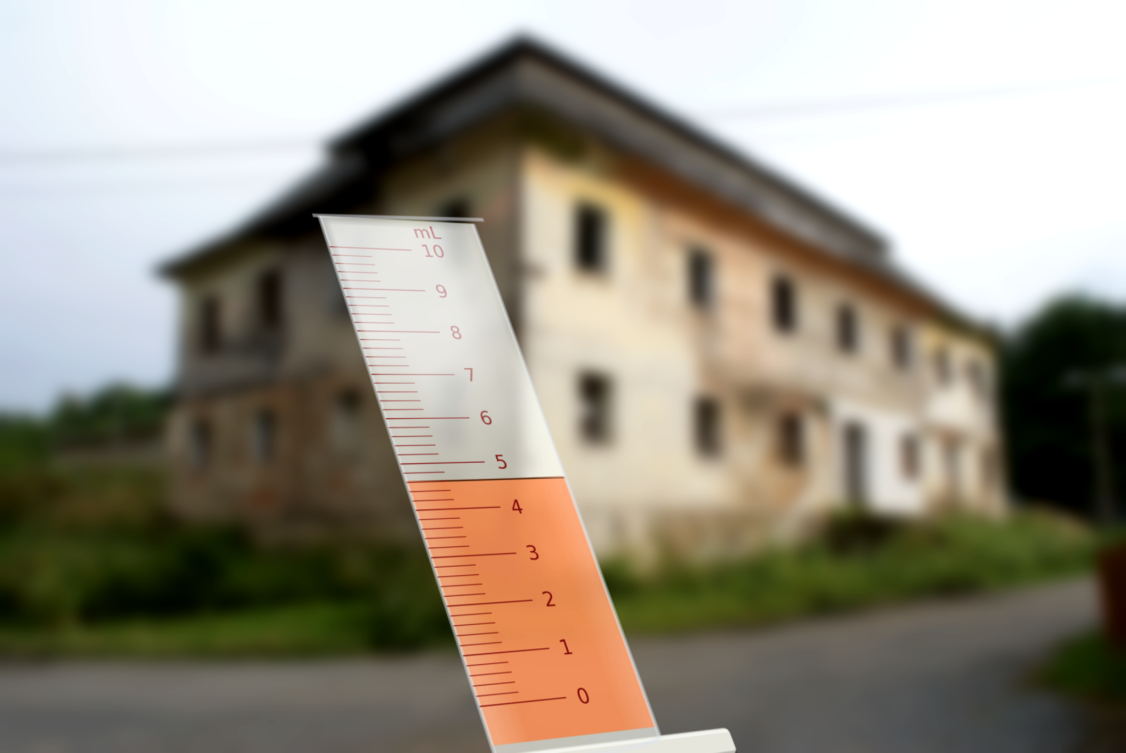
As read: 4.6,mL
